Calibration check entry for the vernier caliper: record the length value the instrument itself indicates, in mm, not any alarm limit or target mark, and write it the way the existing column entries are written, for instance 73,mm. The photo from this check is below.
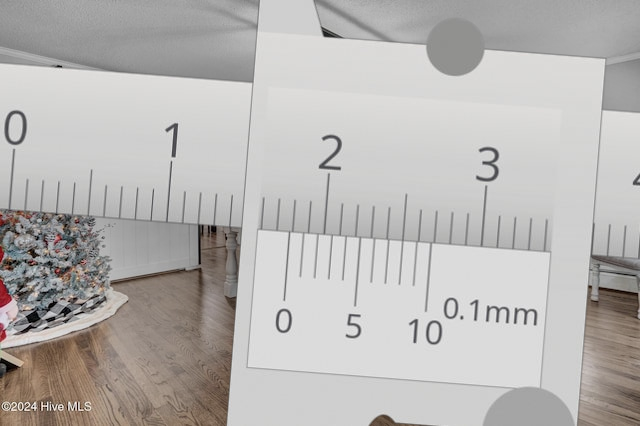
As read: 17.8,mm
